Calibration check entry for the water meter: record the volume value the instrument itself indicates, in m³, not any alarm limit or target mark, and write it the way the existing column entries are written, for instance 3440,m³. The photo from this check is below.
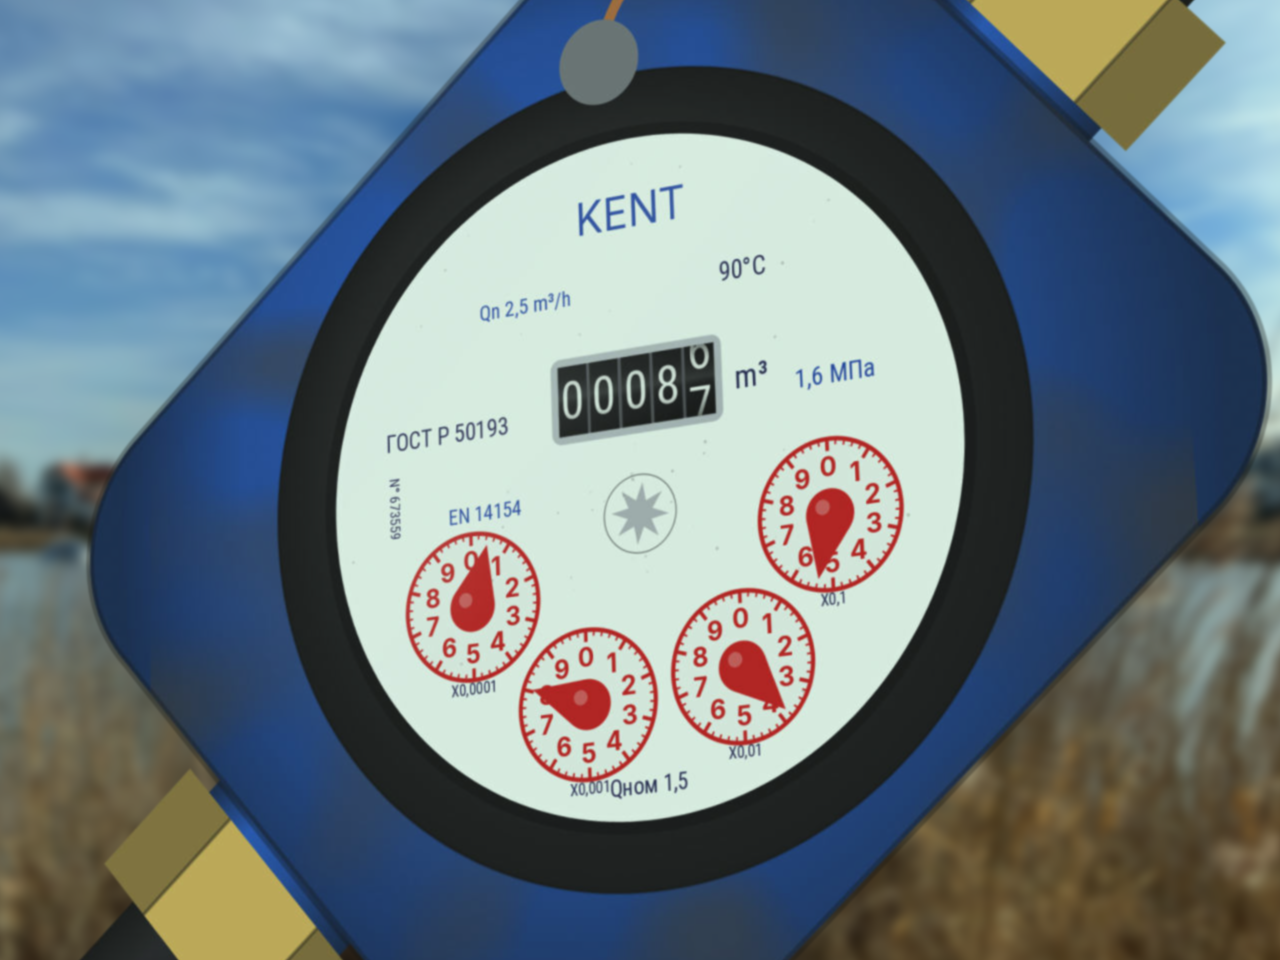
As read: 86.5380,m³
